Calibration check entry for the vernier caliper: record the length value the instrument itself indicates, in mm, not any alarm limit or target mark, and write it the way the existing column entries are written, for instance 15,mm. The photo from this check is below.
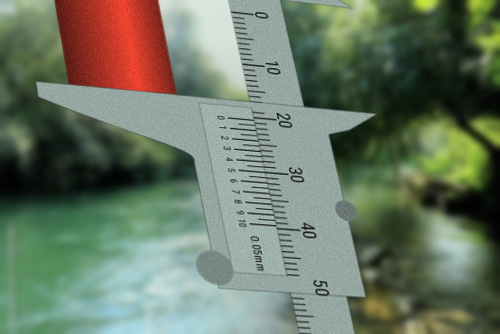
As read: 20.5,mm
